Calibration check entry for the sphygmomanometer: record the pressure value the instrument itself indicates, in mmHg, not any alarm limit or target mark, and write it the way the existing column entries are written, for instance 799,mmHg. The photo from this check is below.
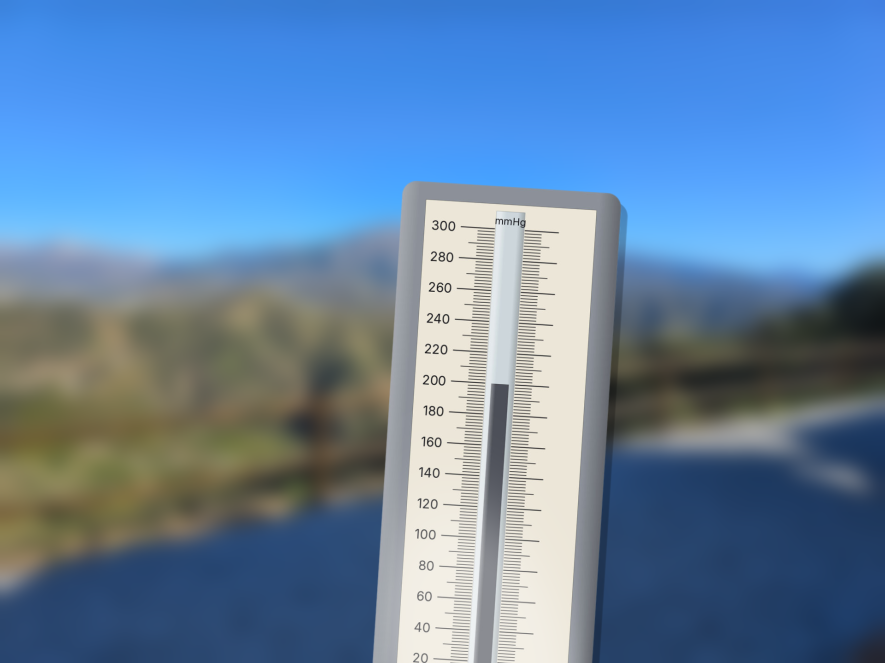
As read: 200,mmHg
